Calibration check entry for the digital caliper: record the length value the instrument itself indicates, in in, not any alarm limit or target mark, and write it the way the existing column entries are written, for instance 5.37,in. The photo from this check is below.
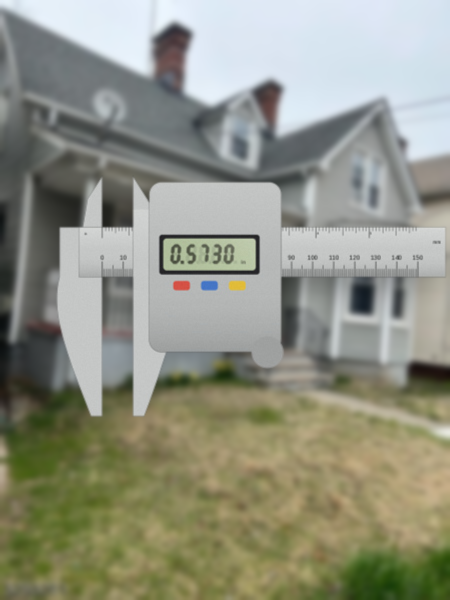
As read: 0.5730,in
